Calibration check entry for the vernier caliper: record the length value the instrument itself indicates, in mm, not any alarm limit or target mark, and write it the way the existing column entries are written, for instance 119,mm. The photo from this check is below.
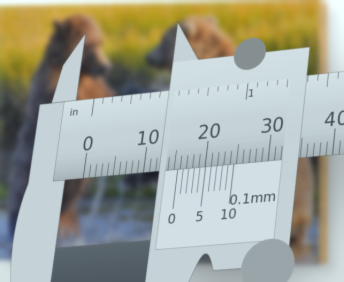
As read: 15.6,mm
